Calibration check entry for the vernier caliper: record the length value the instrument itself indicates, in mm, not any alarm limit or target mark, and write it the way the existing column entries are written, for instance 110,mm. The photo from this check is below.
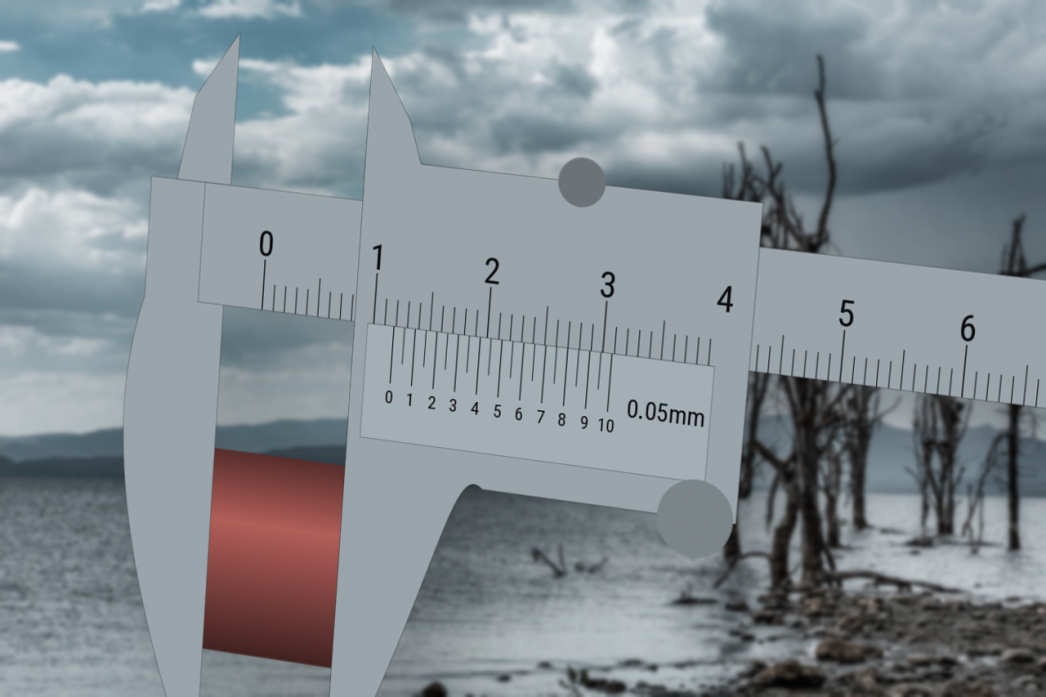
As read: 11.8,mm
